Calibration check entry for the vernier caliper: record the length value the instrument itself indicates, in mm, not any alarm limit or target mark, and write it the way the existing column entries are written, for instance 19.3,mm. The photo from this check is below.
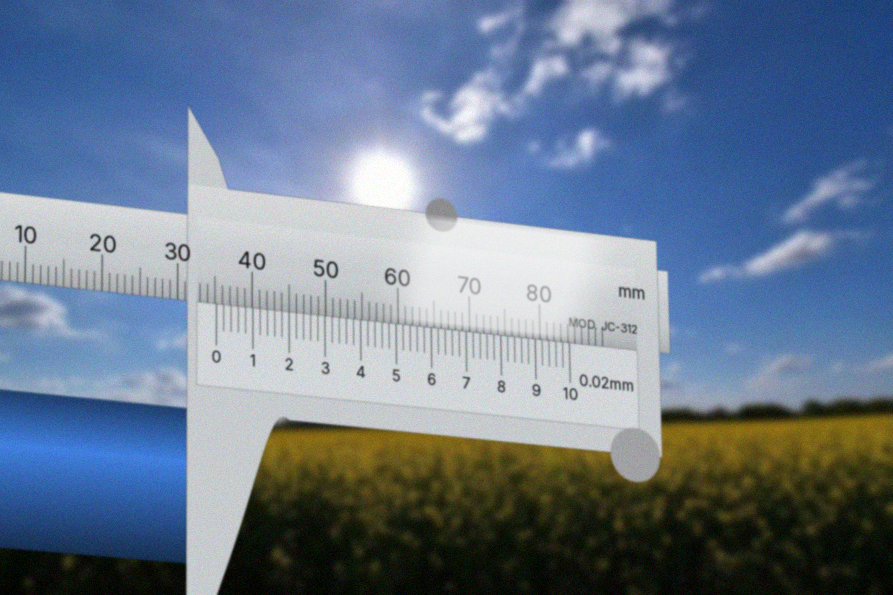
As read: 35.2,mm
